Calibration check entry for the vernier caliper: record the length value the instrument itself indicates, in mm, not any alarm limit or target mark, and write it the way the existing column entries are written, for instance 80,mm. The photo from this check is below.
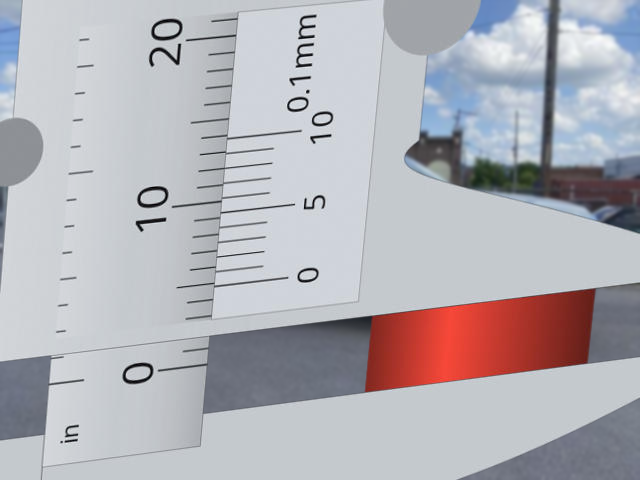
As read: 4.8,mm
